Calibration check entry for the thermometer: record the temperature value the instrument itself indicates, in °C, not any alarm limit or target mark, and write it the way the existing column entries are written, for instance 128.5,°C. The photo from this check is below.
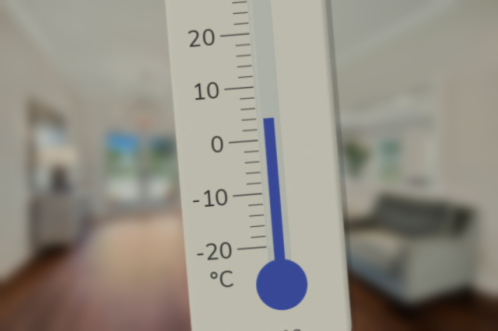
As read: 4,°C
